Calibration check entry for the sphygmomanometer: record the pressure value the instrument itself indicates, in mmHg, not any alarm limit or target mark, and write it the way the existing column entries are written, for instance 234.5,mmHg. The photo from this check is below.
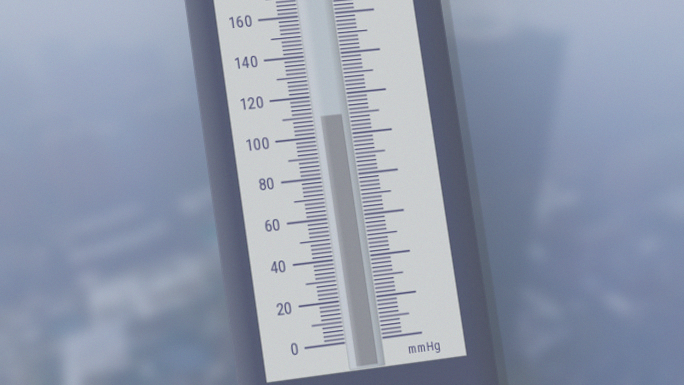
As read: 110,mmHg
